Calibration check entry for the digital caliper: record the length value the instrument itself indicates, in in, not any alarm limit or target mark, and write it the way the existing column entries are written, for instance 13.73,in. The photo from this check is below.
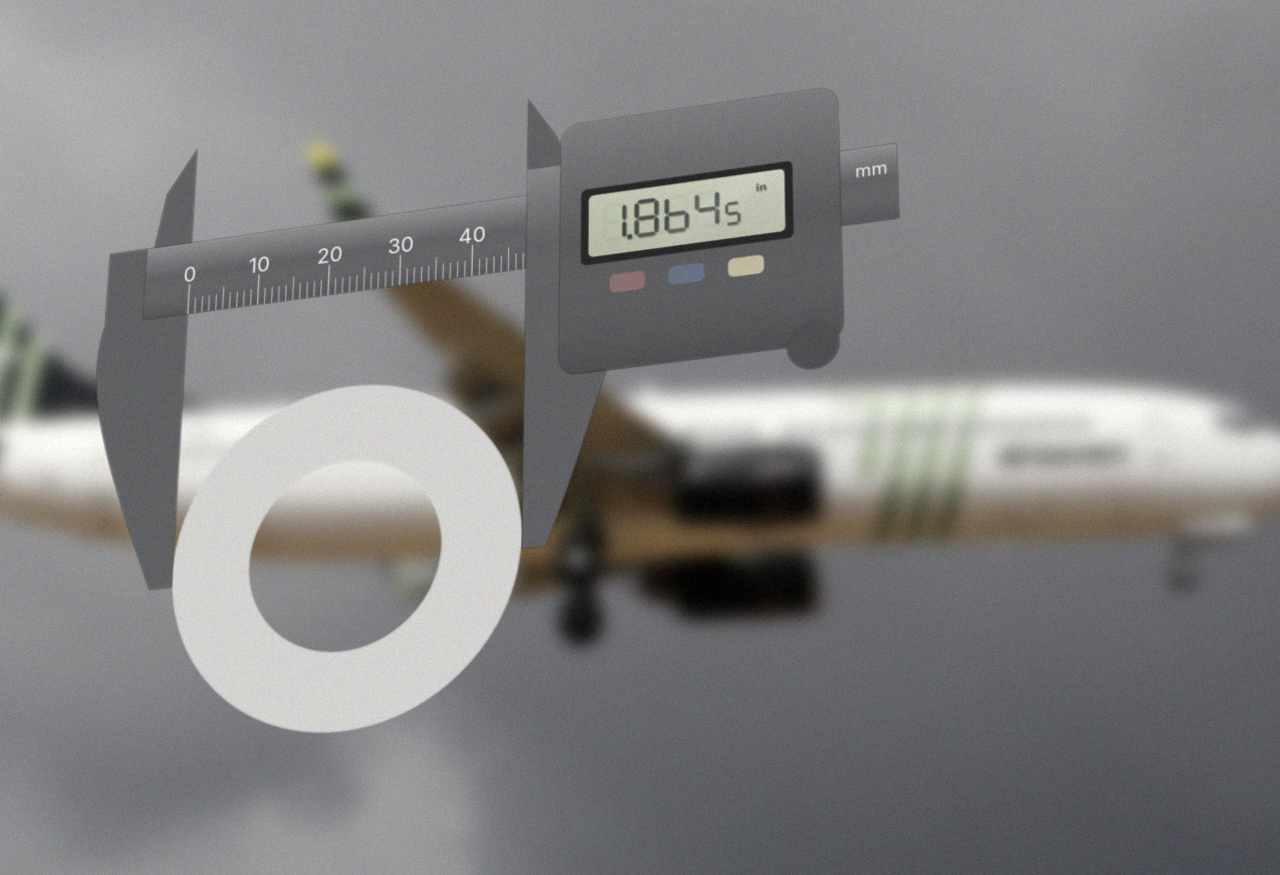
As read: 1.8645,in
